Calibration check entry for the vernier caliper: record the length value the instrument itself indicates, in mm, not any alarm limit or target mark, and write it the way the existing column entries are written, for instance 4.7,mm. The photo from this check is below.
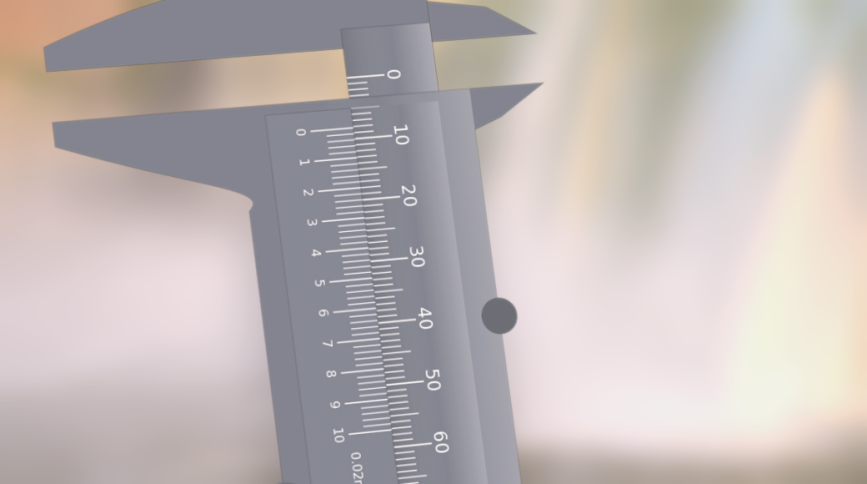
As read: 8.2,mm
